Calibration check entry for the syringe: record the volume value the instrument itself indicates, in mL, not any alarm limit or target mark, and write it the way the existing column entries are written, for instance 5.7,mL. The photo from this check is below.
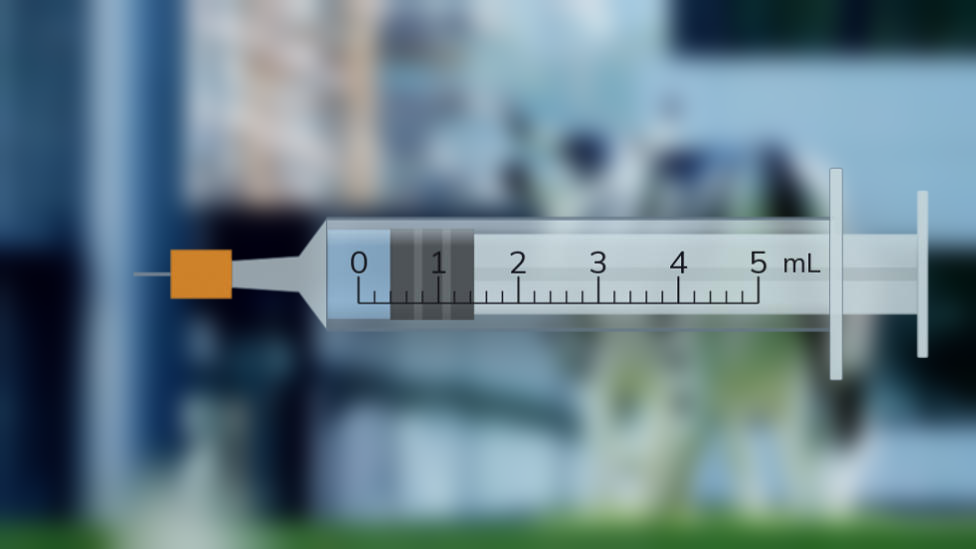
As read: 0.4,mL
